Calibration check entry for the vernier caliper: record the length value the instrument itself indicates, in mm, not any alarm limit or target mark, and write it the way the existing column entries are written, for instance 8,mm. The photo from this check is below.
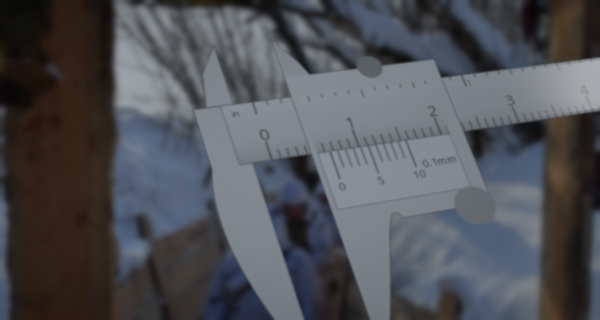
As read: 6.6,mm
